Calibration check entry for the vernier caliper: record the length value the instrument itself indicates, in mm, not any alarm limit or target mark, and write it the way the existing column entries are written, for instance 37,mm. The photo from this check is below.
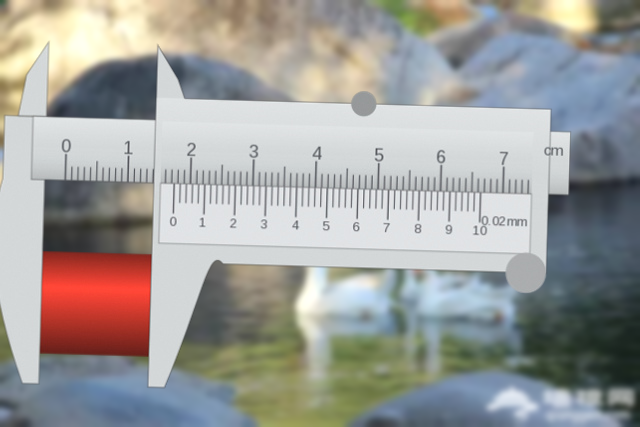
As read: 17.4,mm
